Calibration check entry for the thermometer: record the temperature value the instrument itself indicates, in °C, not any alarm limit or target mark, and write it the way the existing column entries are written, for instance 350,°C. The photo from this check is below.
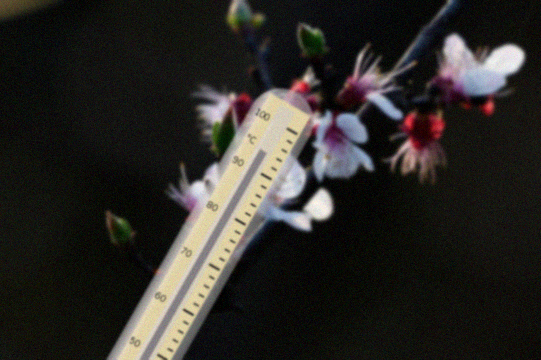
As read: 94,°C
